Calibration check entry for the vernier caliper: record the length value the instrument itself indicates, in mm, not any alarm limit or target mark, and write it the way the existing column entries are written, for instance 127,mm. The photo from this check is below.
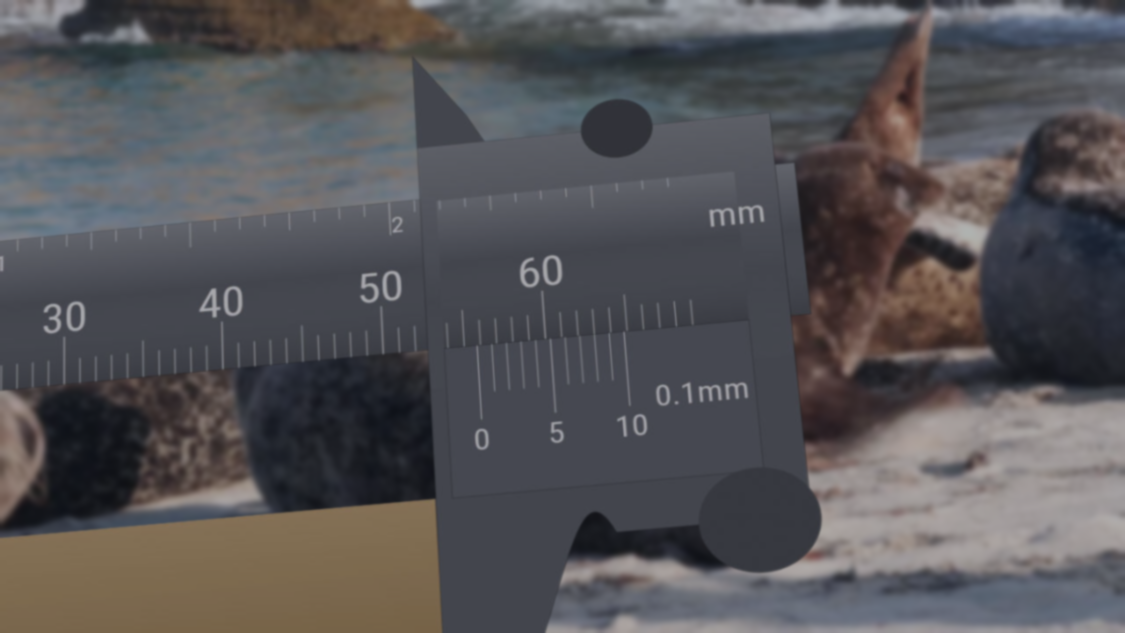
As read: 55.8,mm
